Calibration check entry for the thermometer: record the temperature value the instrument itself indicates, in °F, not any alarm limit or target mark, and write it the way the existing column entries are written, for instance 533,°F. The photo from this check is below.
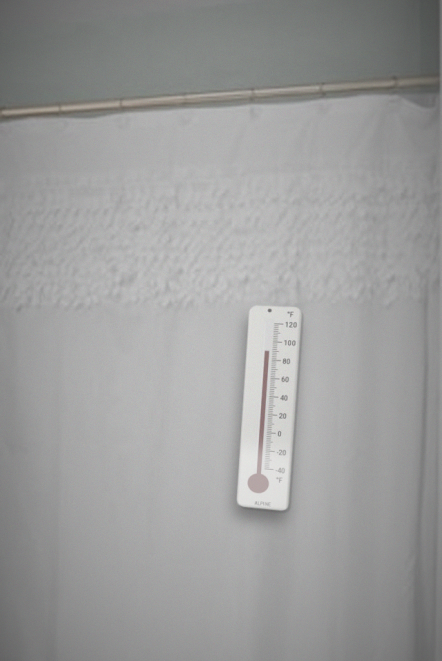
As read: 90,°F
